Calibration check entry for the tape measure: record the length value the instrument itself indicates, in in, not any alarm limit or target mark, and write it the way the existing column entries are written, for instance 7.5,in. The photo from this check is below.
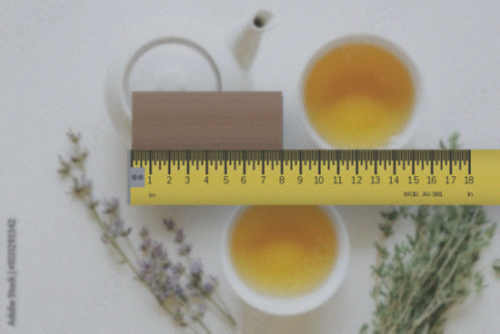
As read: 8,in
